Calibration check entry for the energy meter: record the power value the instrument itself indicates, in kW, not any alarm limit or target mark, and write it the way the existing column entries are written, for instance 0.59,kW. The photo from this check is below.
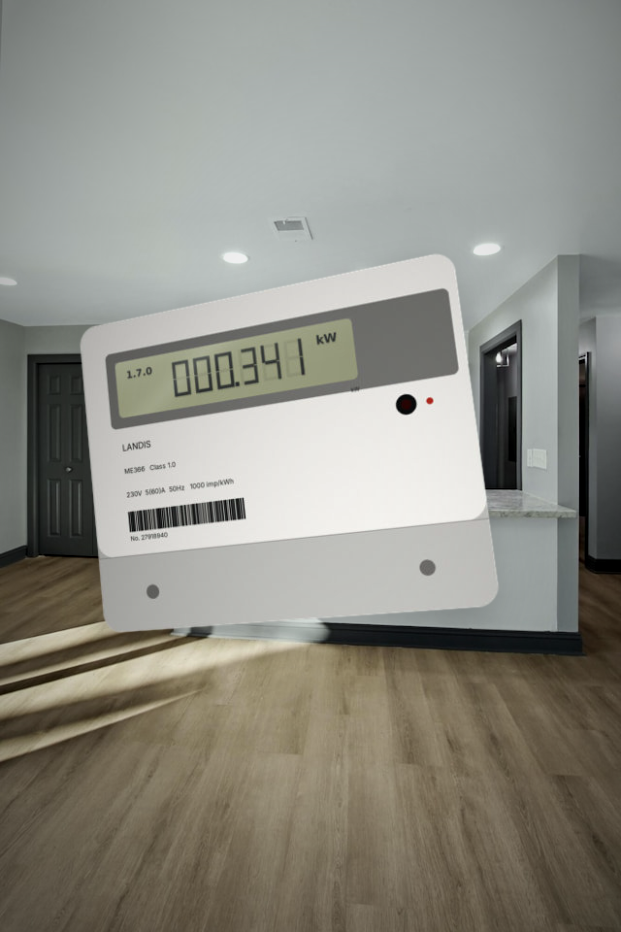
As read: 0.341,kW
